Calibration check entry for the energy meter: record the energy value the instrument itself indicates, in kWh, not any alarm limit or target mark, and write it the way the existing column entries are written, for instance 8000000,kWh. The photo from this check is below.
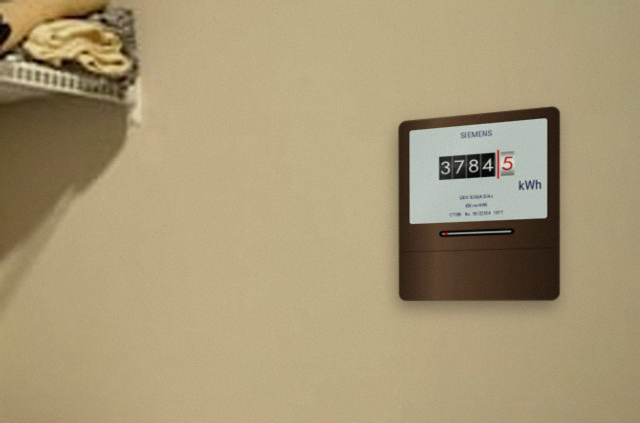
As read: 3784.5,kWh
